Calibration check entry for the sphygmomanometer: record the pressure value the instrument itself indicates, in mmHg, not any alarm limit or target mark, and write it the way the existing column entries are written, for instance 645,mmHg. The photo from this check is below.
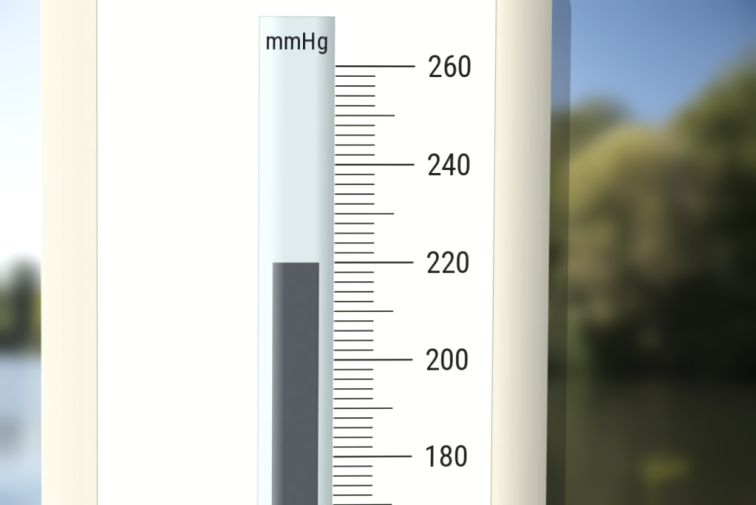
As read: 220,mmHg
